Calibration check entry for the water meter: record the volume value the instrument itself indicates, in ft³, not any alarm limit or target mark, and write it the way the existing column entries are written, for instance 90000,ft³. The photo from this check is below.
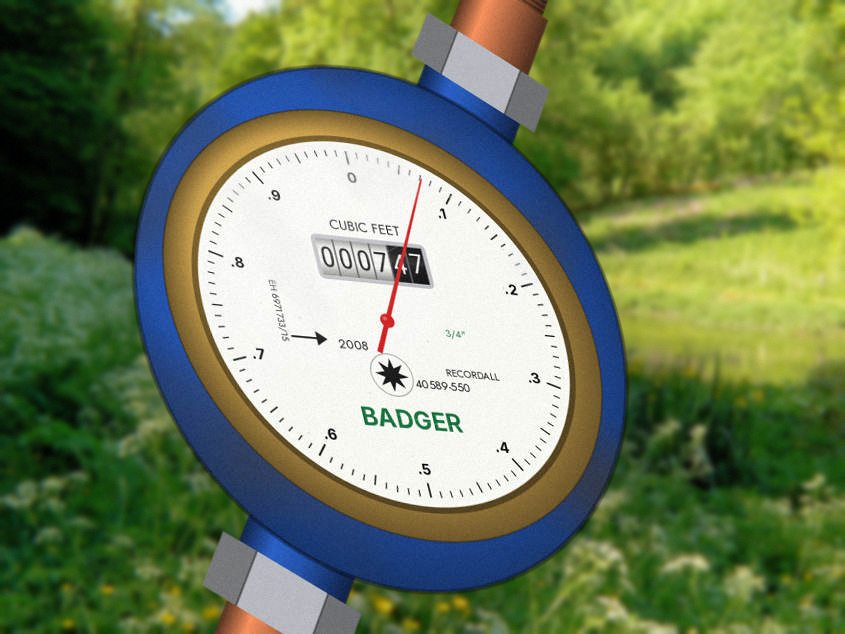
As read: 747.07,ft³
